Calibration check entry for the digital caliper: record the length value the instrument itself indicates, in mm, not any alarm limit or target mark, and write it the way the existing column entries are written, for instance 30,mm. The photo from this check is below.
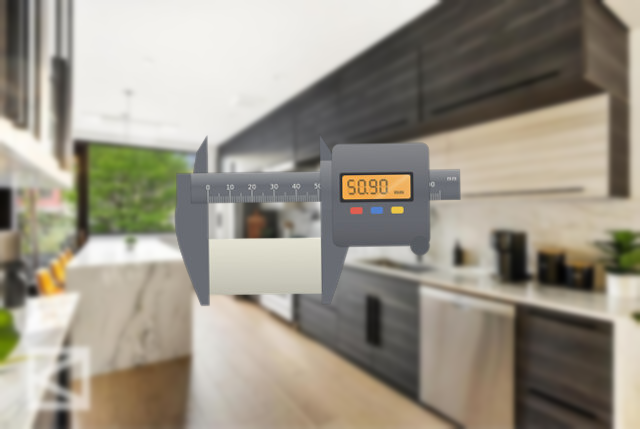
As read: 50.90,mm
